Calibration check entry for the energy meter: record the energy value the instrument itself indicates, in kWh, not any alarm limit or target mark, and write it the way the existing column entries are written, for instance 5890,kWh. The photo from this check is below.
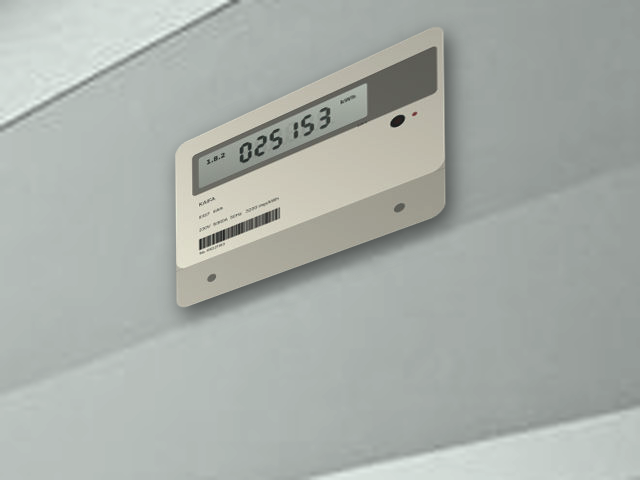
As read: 25153,kWh
